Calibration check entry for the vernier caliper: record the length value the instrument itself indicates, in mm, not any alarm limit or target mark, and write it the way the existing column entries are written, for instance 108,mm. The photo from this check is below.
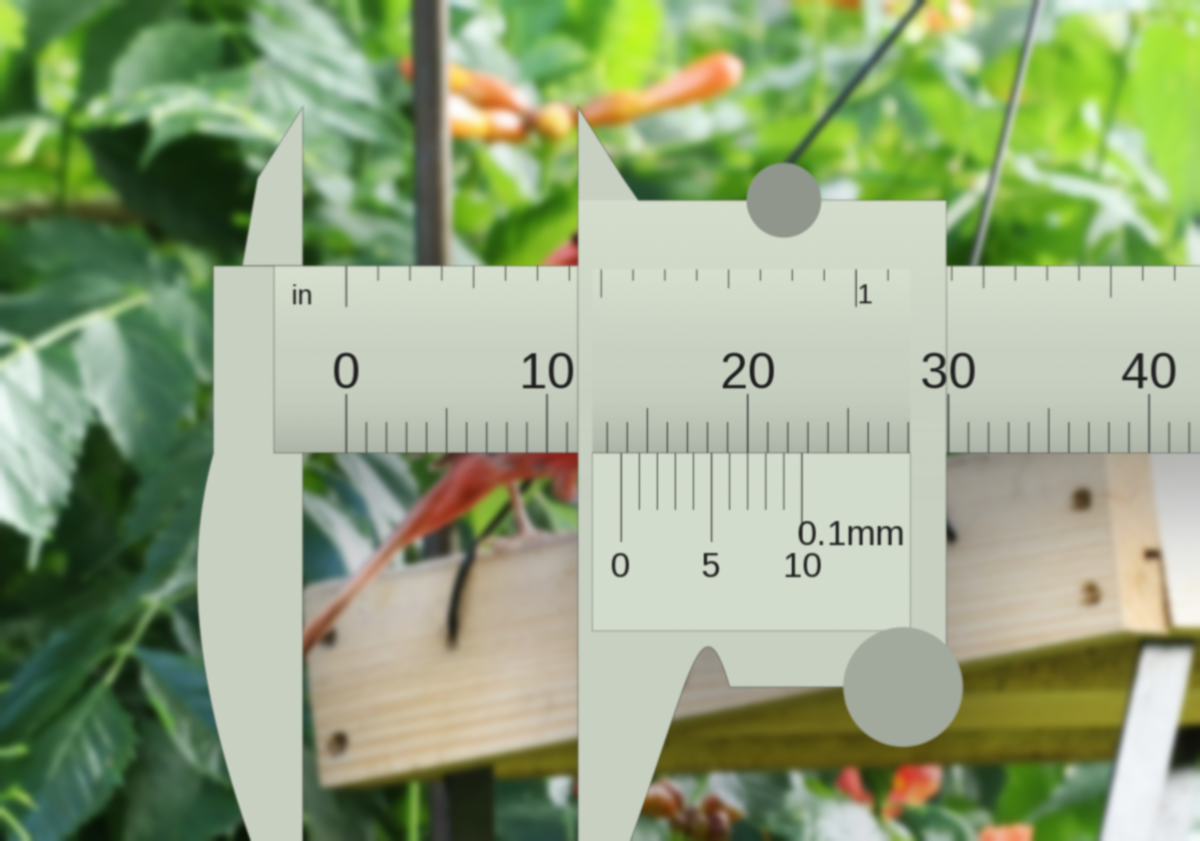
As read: 13.7,mm
